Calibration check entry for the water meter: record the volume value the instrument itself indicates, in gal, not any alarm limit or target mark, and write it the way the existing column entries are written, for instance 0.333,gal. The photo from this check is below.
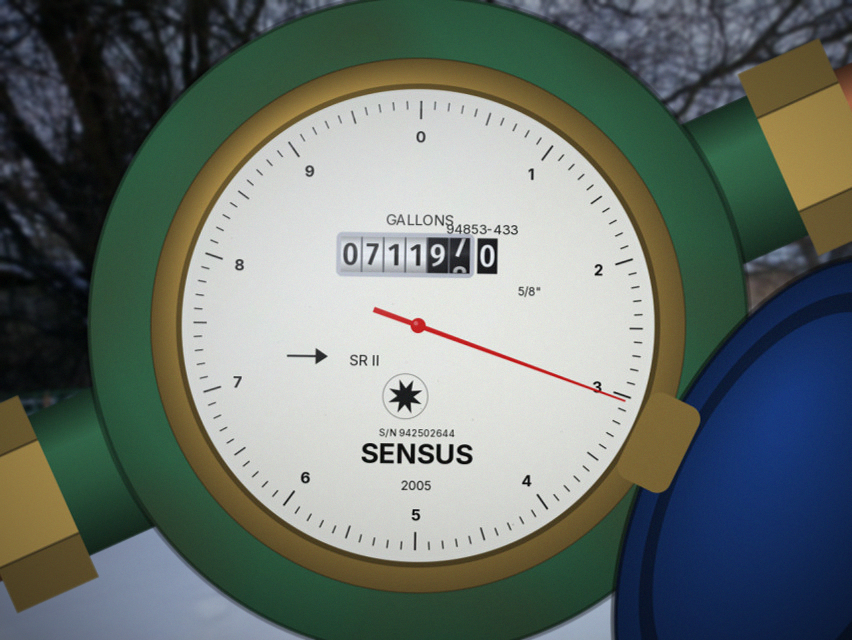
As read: 711973.0,gal
